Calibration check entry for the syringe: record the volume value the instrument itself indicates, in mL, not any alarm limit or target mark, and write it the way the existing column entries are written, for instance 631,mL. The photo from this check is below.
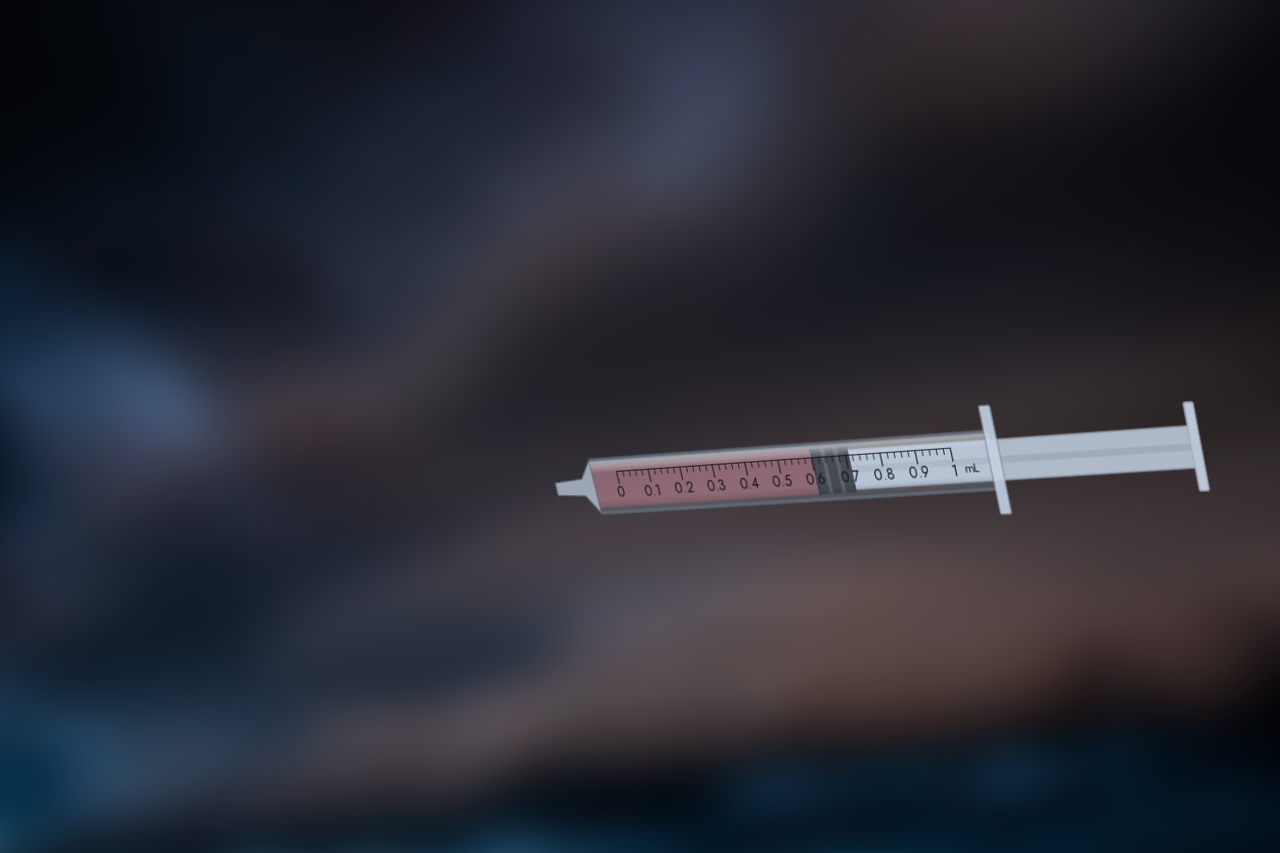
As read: 0.6,mL
